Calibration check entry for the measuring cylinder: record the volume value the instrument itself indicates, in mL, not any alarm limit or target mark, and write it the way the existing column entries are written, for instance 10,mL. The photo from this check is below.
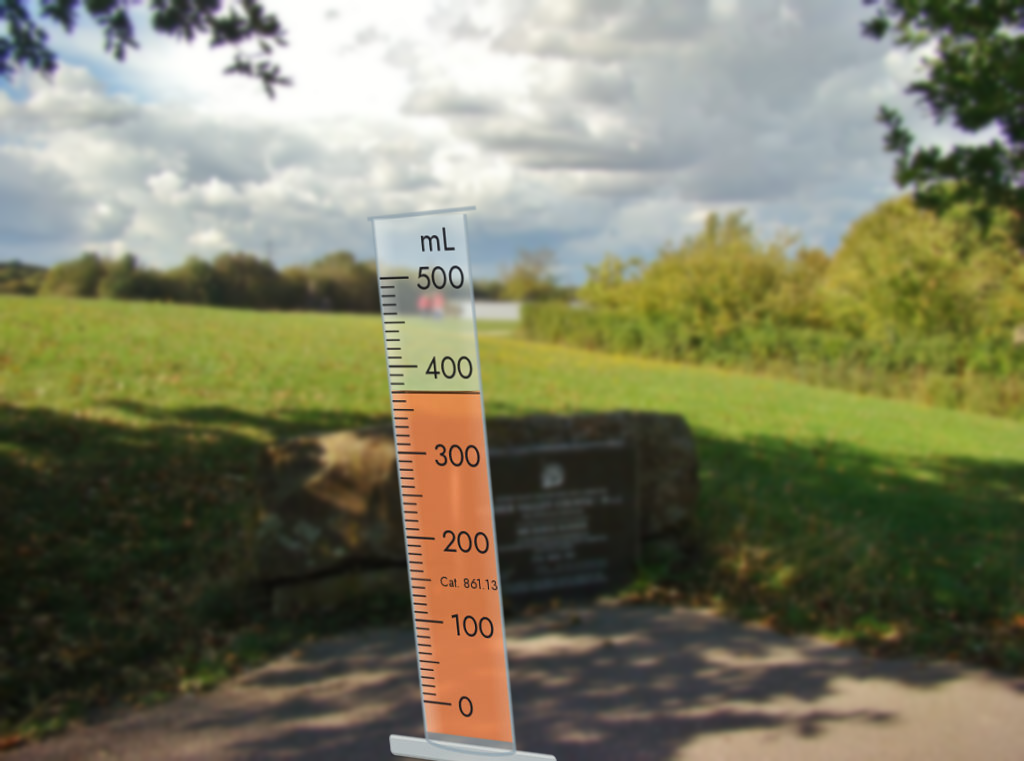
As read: 370,mL
